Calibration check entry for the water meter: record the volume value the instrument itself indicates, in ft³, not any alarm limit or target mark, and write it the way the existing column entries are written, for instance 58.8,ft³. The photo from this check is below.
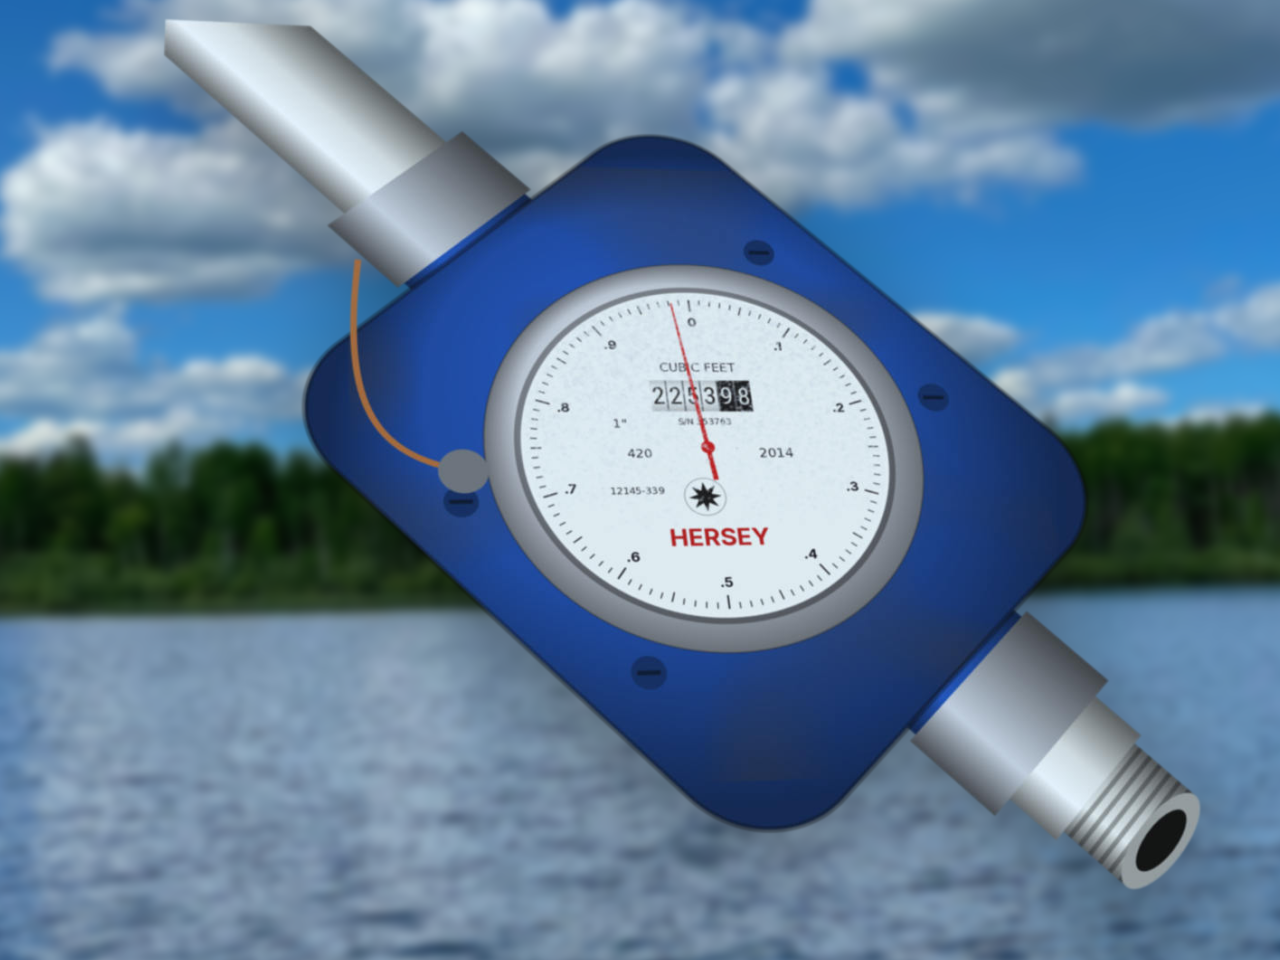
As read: 225397.98,ft³
